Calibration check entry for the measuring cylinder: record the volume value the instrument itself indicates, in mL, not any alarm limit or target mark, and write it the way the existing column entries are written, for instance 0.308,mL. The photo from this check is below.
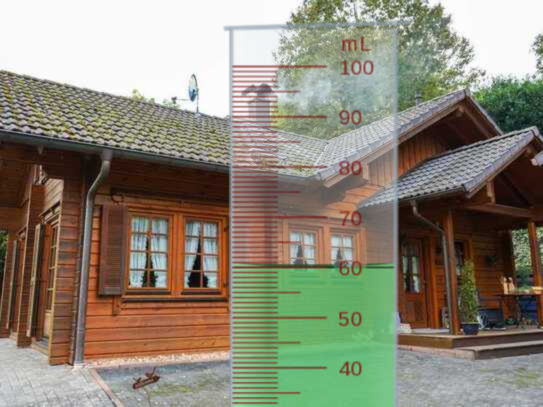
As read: 60,mL
